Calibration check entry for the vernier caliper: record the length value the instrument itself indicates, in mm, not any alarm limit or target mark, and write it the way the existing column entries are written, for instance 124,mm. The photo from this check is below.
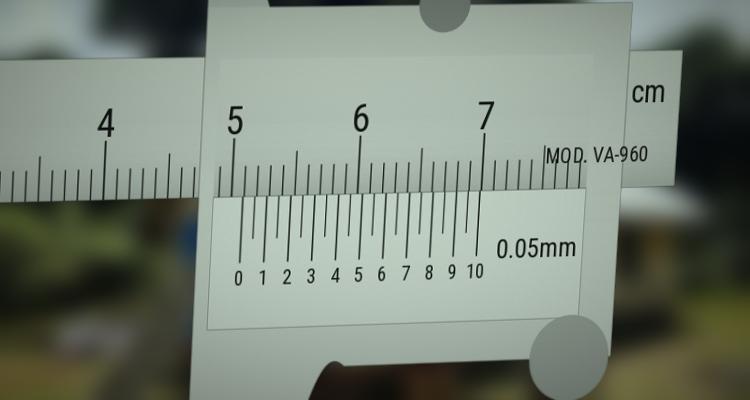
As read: 50.9,mm
